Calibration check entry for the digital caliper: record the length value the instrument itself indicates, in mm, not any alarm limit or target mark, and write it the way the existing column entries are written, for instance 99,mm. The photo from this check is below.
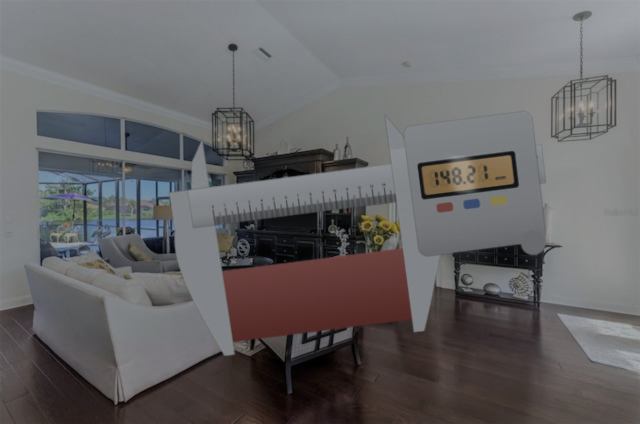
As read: 148.21,mm
